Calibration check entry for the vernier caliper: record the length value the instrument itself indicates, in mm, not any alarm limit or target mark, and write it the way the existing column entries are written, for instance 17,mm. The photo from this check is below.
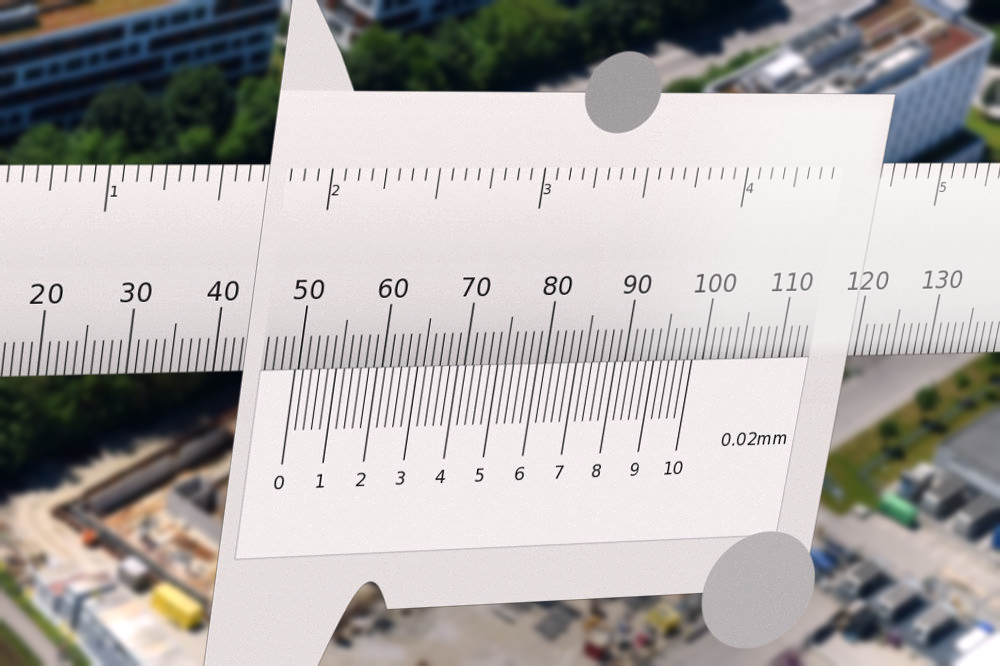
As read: 49.6,mm
